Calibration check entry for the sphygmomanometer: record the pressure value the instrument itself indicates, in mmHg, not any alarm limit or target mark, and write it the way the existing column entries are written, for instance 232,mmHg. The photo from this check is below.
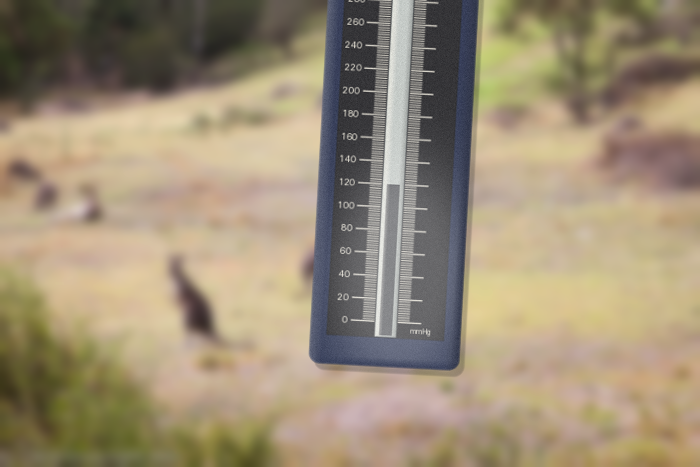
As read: 120,mmHg
